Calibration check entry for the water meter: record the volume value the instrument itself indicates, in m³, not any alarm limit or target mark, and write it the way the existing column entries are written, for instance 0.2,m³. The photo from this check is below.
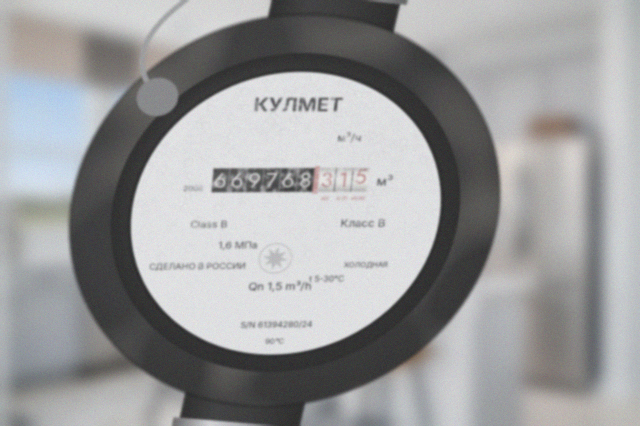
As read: 669768.315,m³
